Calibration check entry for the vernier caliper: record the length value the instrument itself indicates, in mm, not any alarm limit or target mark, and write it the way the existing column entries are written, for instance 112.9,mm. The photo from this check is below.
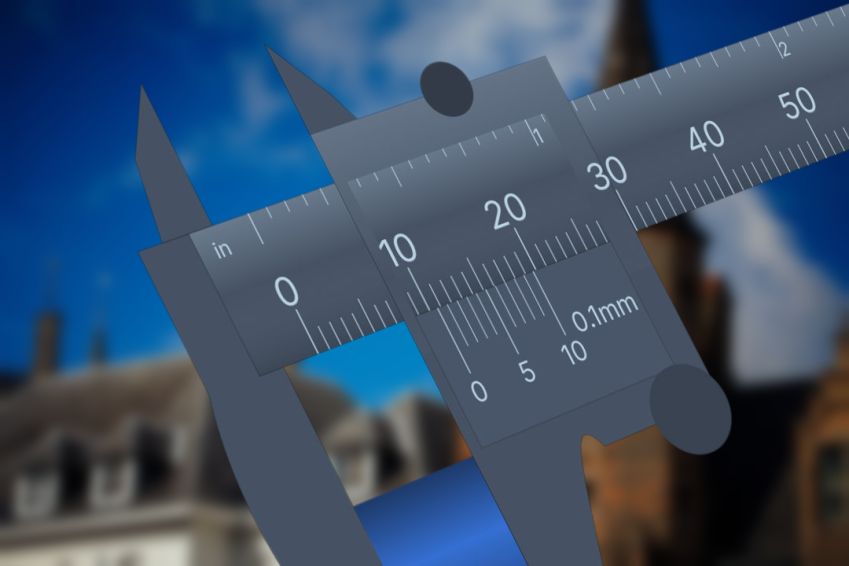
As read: 10.7,mm
